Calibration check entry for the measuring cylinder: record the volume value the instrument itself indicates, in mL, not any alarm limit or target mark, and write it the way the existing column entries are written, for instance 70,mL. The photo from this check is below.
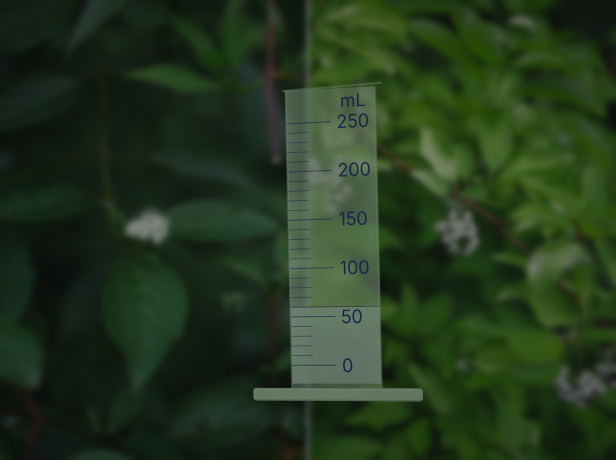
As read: 60,mL
